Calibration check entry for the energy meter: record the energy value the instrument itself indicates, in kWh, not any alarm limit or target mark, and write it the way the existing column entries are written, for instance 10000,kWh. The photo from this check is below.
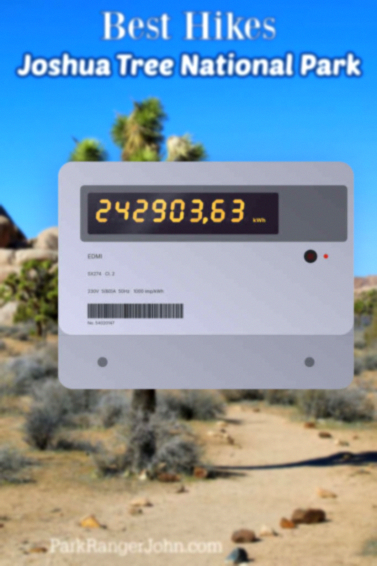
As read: 242903.63,kWh
